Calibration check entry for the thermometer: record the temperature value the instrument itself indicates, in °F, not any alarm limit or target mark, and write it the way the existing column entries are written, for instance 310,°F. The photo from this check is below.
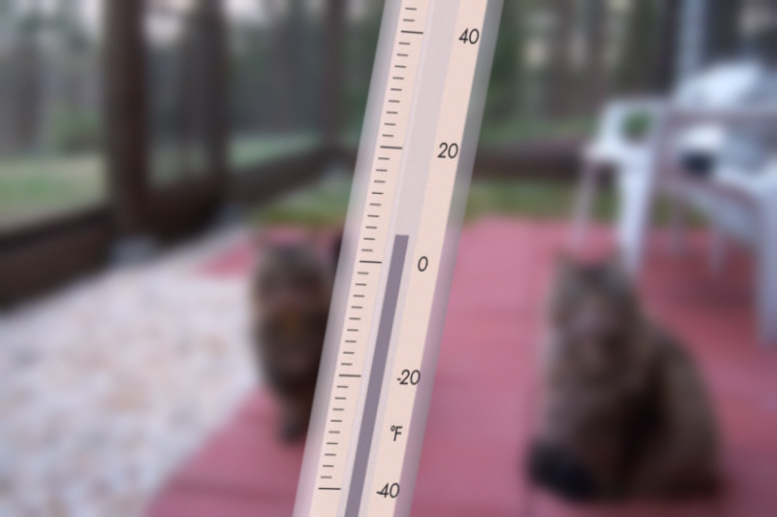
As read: 5,°F
